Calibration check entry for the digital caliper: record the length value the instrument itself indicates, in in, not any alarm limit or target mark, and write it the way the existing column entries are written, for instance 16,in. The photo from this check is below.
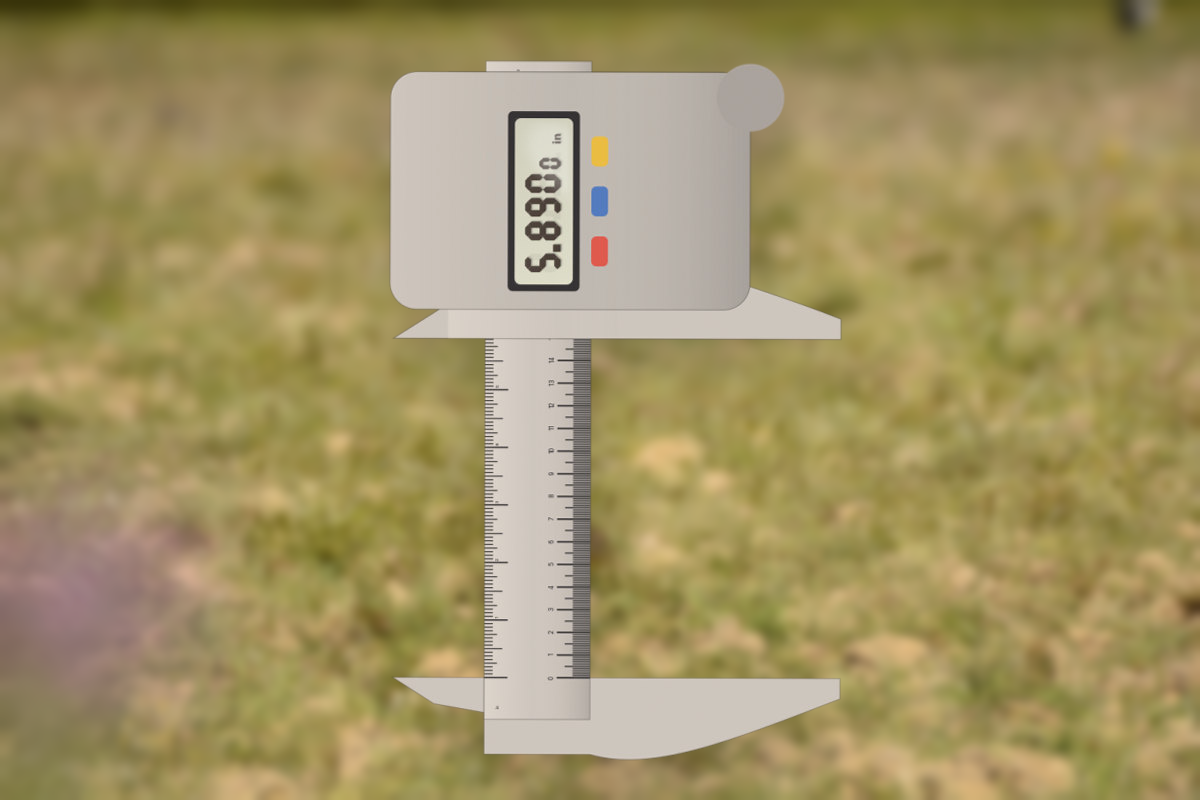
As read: 5.8900,in
